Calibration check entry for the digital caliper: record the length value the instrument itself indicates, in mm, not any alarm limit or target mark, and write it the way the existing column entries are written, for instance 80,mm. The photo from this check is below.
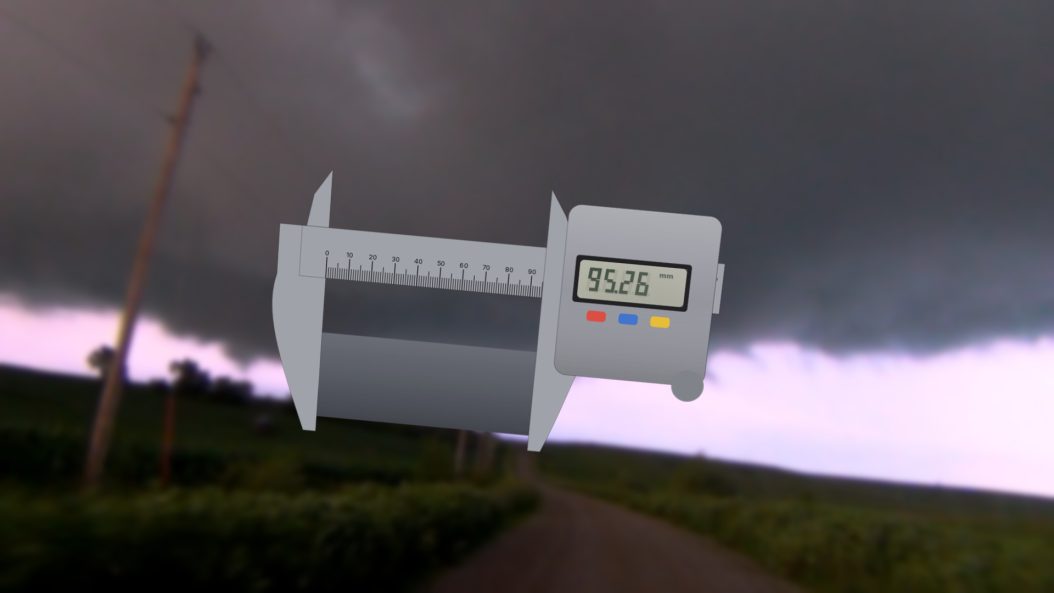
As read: 95.26,mm
